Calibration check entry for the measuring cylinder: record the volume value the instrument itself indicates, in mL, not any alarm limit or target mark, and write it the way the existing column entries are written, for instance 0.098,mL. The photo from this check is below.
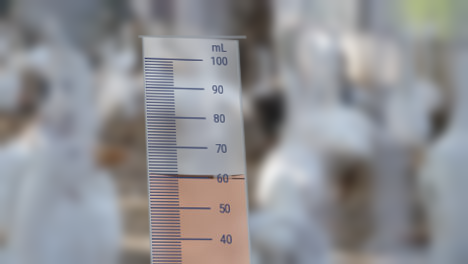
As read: 60,mL
